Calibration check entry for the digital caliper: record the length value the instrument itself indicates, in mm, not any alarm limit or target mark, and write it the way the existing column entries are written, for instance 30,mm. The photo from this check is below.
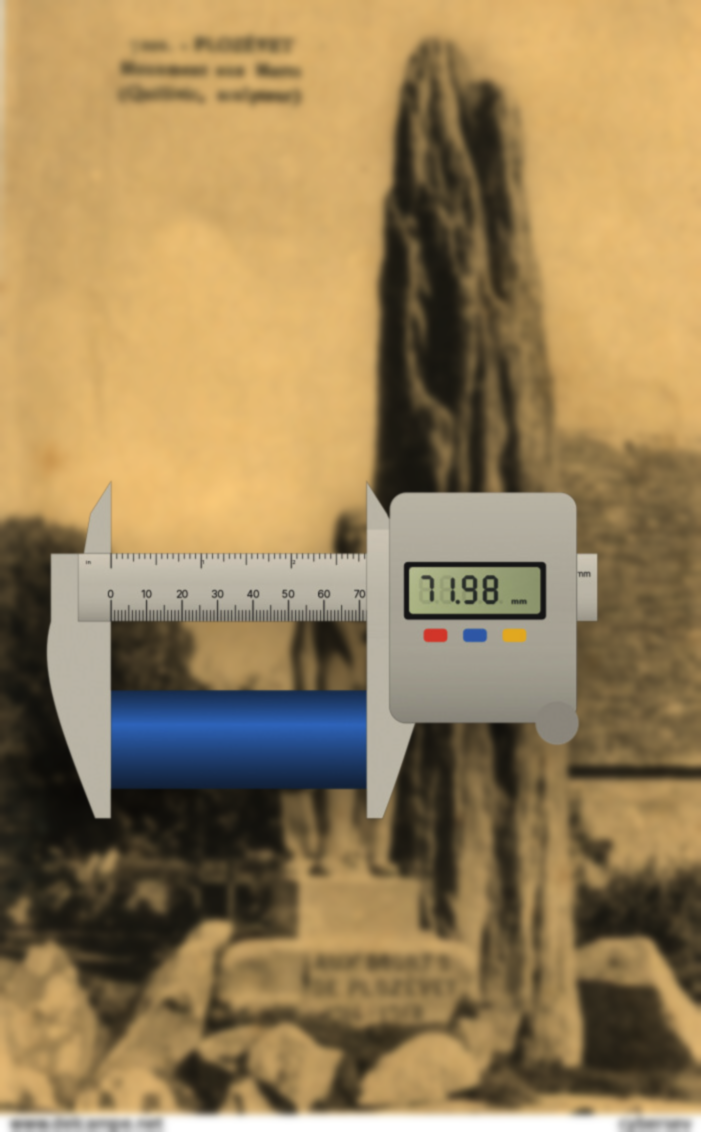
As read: 71.98,mm
